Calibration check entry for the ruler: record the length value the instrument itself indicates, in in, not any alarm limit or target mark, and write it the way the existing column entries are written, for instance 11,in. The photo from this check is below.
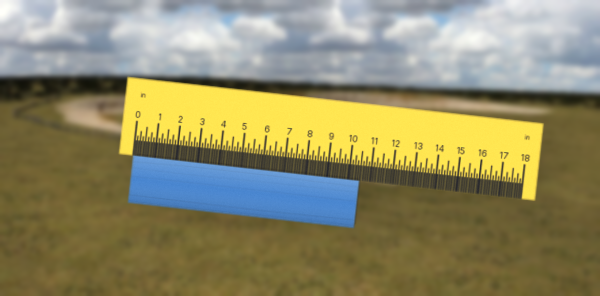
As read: 10.5,in
